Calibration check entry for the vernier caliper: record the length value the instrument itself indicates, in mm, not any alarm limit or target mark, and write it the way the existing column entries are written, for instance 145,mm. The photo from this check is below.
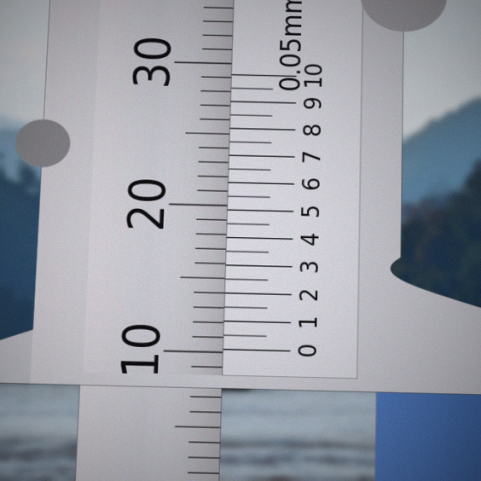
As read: 10.2,mm
